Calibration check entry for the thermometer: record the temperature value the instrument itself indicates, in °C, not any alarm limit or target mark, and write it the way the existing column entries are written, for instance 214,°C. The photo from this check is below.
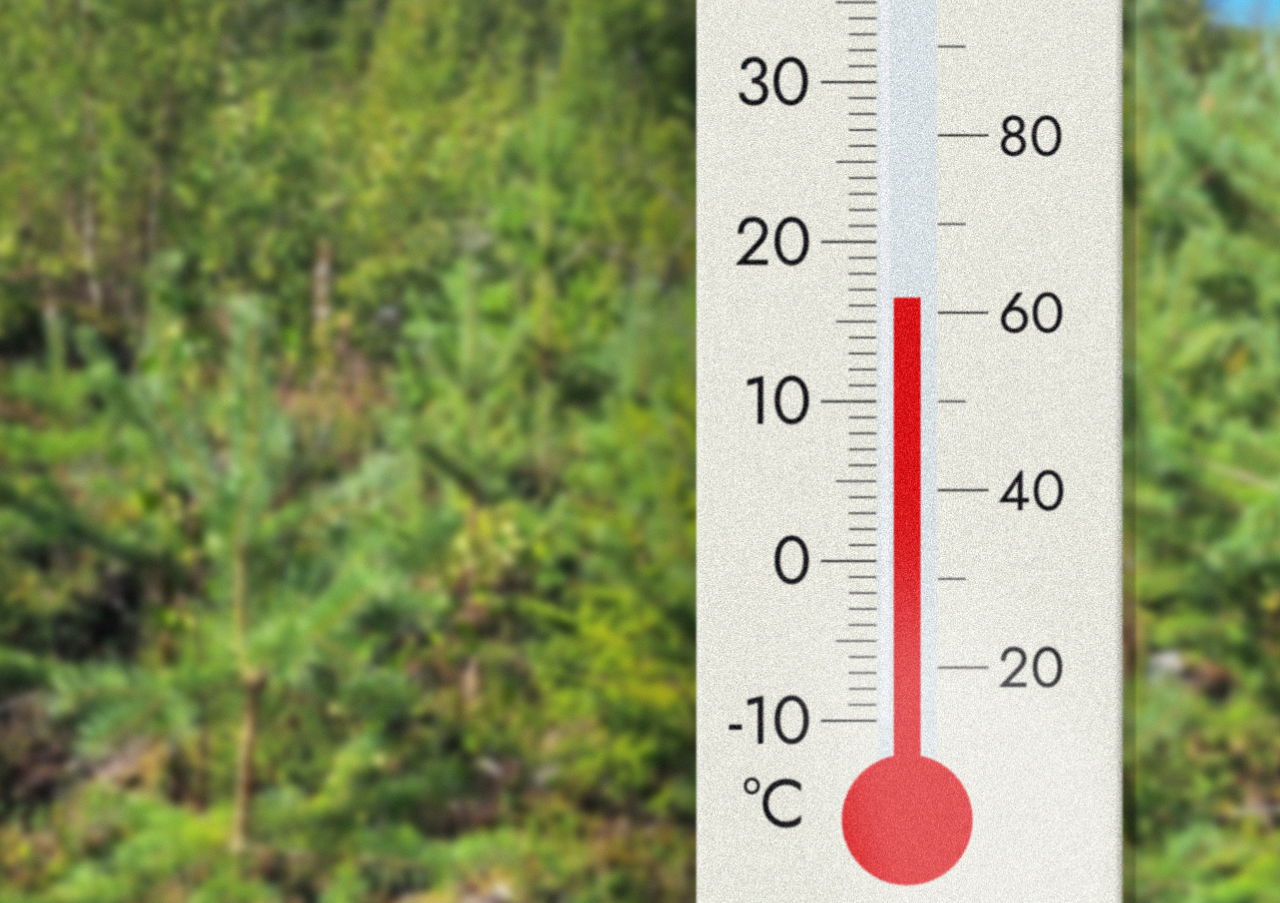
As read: 16.5,°C
